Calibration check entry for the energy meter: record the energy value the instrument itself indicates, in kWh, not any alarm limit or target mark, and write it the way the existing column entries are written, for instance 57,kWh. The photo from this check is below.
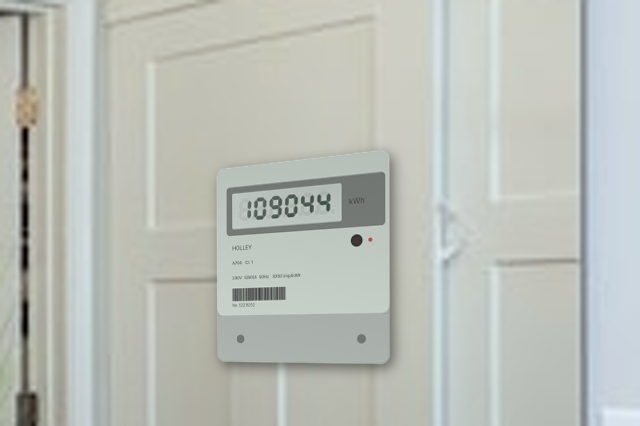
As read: 109044,kWh
